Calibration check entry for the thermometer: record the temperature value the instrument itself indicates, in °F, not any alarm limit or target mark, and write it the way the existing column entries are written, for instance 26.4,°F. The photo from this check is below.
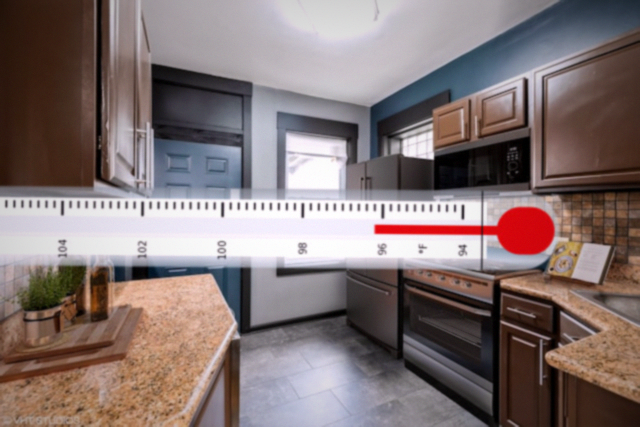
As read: 96.2,°F
